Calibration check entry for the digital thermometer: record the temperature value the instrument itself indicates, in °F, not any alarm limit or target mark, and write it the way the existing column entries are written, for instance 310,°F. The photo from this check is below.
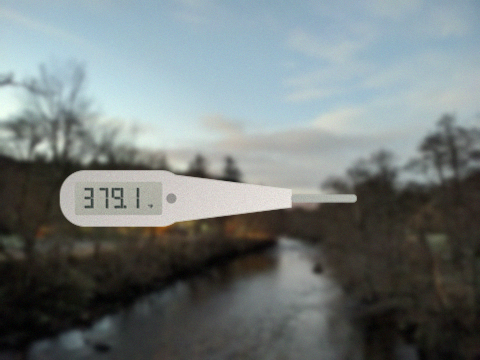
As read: 379.1,°F
